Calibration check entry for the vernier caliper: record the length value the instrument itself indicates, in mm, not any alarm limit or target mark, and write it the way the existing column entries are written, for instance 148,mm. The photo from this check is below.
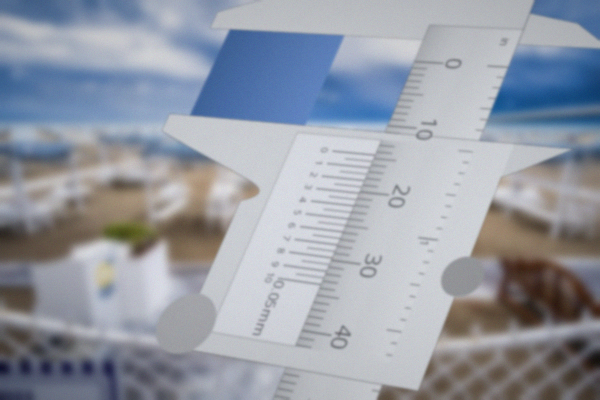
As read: 14.5,mm
